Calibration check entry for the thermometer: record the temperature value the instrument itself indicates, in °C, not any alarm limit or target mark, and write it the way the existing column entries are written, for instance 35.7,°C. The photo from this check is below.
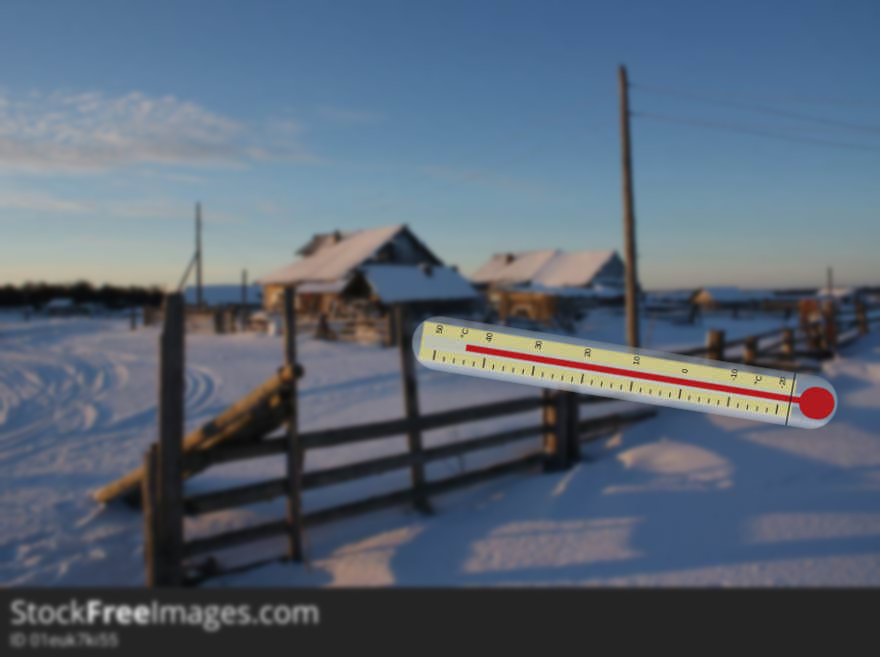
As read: 44,°C
